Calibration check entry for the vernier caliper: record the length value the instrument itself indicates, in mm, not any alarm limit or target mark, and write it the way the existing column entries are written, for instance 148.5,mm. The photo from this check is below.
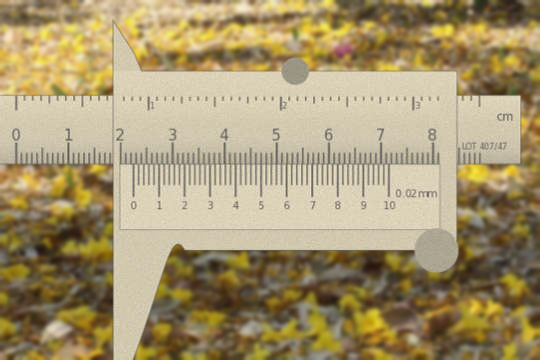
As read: 22.5,mm
